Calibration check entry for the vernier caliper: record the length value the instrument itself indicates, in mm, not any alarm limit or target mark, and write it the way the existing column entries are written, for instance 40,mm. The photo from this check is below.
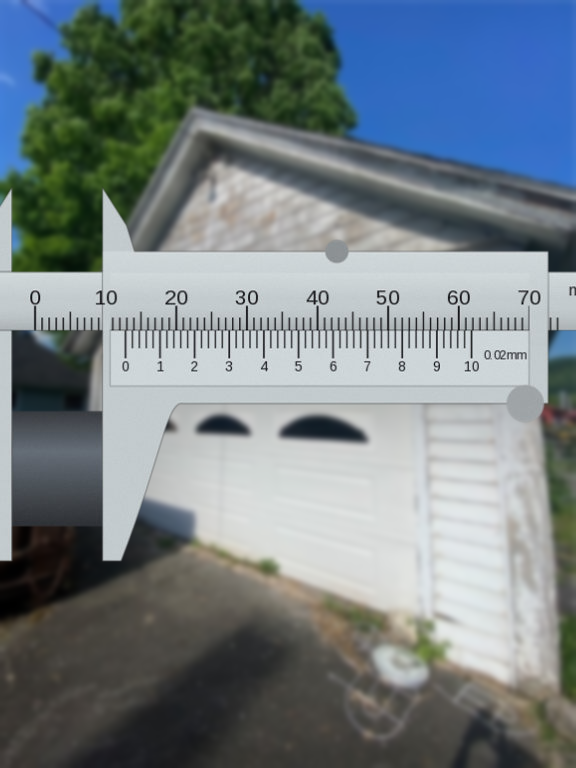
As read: 12.8,mm
